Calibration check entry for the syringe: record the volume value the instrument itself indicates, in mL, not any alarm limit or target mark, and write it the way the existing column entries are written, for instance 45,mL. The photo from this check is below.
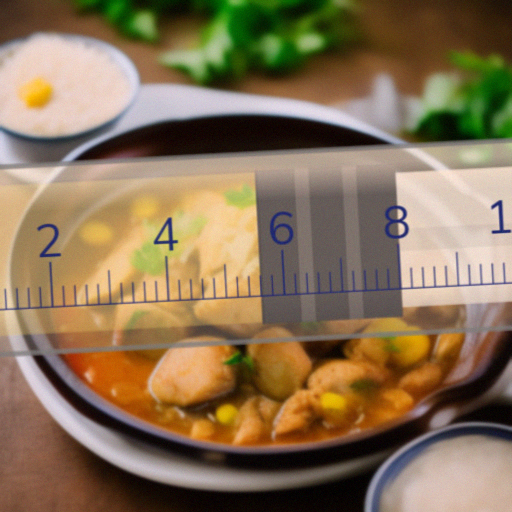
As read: 5.6,mL
